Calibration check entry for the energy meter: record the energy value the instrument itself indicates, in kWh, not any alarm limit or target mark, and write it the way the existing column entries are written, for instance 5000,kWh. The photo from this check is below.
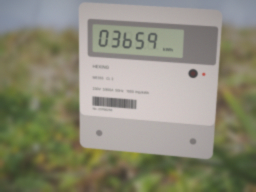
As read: 3659,kWh
